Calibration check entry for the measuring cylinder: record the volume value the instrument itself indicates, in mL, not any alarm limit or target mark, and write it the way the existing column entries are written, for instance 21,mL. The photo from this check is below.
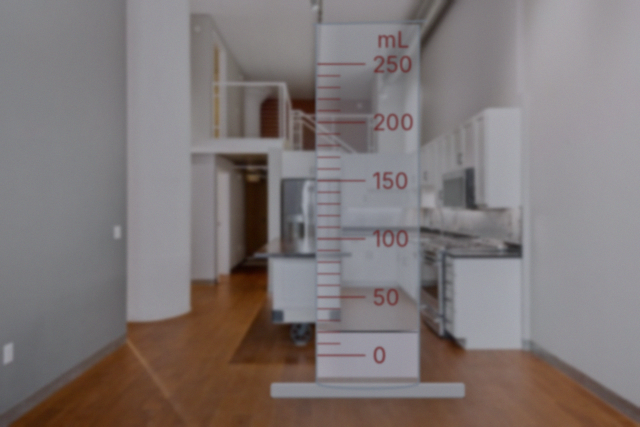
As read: 20,mL
